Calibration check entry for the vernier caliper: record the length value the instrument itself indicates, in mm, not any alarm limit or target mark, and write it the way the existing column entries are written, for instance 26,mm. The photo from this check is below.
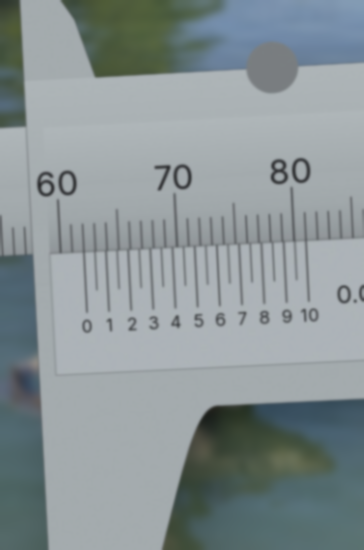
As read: 62.0,mm
